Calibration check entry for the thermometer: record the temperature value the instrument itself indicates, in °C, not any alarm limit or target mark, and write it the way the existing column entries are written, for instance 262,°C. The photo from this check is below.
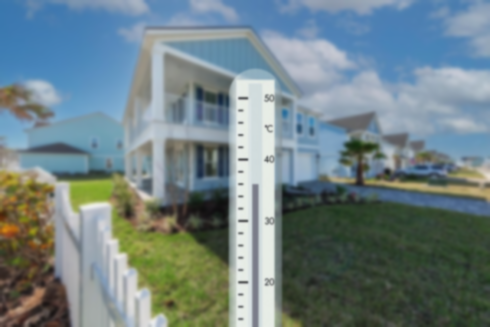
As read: 36,°C
